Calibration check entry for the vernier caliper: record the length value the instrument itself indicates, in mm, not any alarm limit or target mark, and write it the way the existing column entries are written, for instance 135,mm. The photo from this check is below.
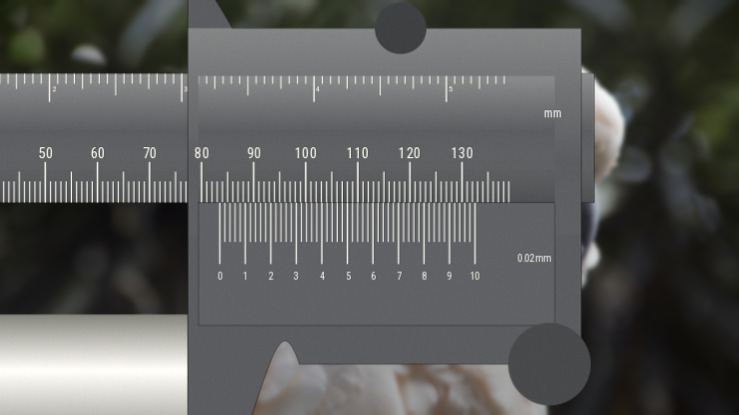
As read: 83.5,mm
